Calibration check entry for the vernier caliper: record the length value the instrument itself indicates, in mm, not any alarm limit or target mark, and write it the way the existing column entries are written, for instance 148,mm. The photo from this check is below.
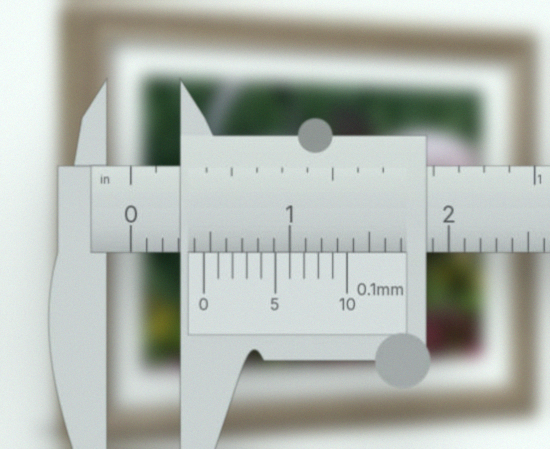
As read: 4.6,mm
